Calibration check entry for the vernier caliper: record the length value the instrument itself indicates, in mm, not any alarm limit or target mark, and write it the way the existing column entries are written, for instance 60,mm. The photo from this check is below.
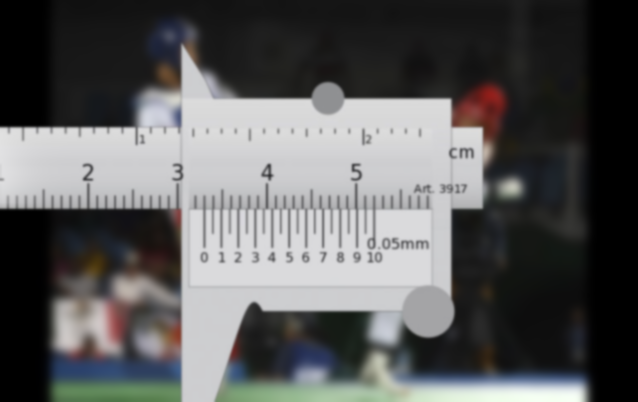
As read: 33.0,mm
